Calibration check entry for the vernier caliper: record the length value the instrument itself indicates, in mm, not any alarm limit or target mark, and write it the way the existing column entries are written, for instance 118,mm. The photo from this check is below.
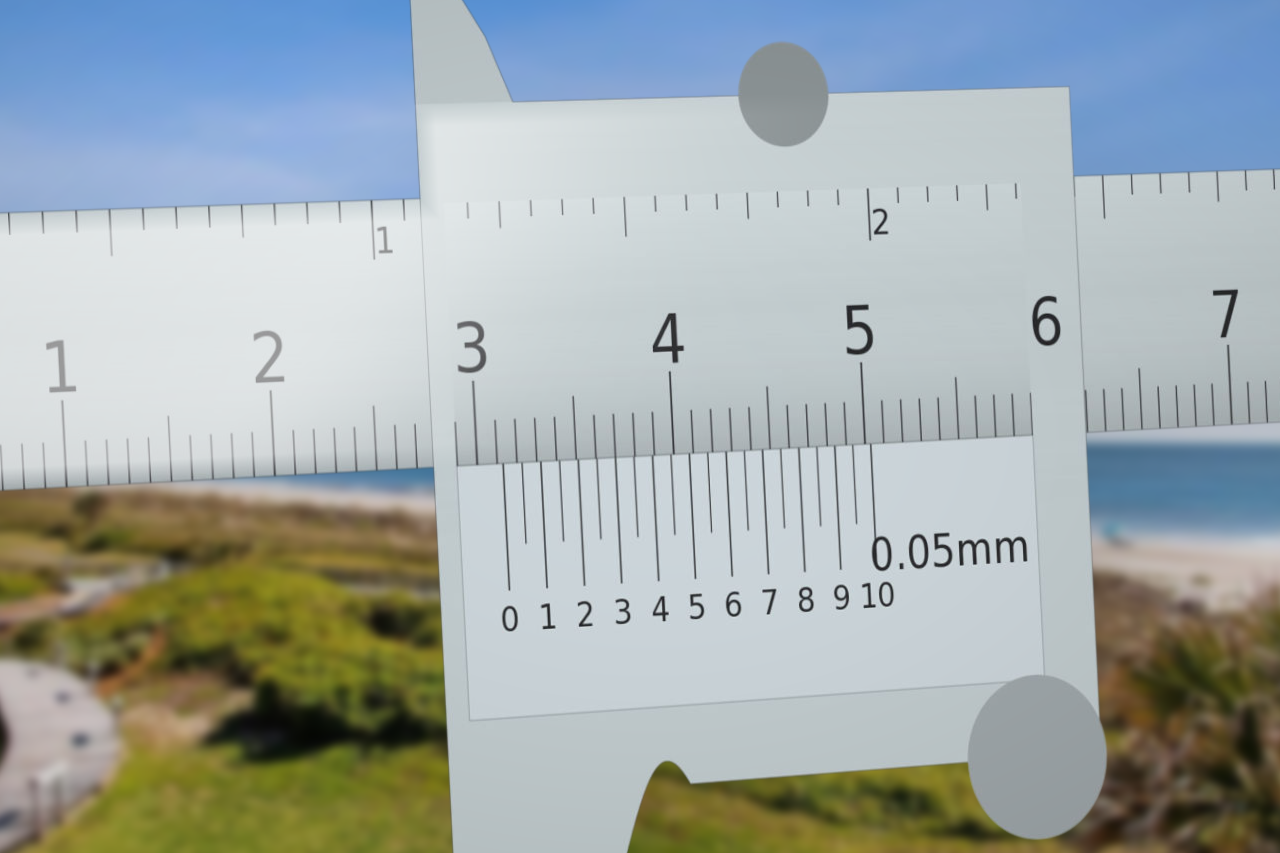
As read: 31.3,mm
